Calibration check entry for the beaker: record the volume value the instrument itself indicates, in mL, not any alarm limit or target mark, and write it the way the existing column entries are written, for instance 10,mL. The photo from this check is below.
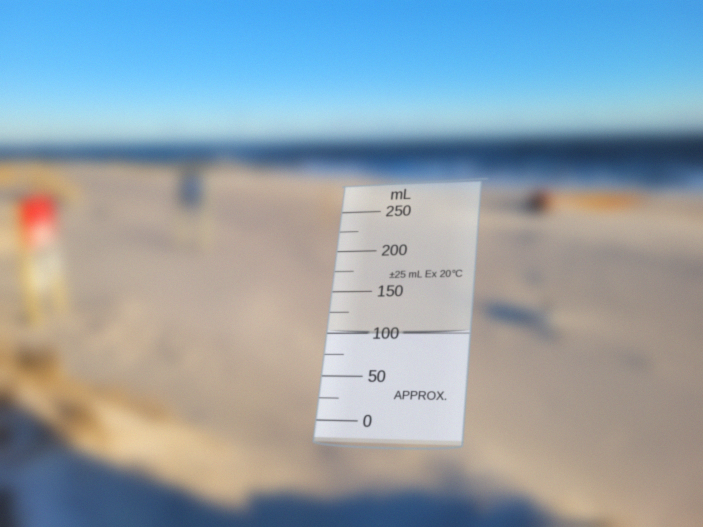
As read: 100,mL
